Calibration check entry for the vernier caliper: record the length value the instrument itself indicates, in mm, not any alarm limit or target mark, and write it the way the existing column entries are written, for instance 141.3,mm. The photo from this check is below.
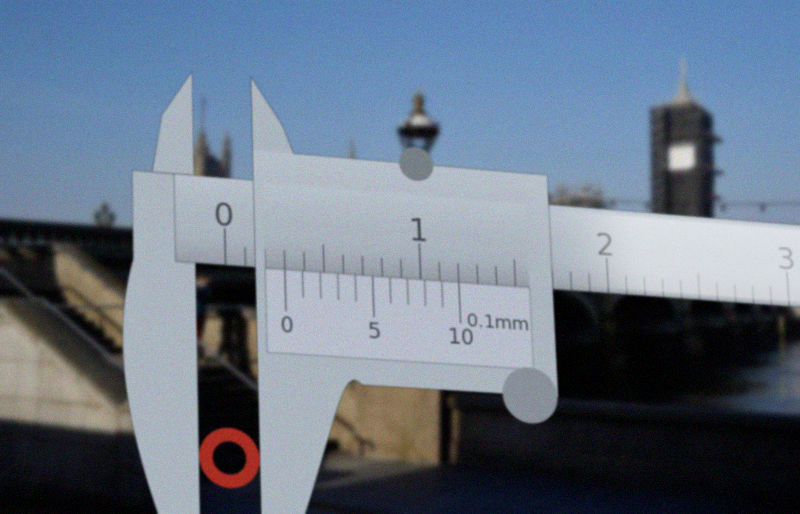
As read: 3.0,mm
